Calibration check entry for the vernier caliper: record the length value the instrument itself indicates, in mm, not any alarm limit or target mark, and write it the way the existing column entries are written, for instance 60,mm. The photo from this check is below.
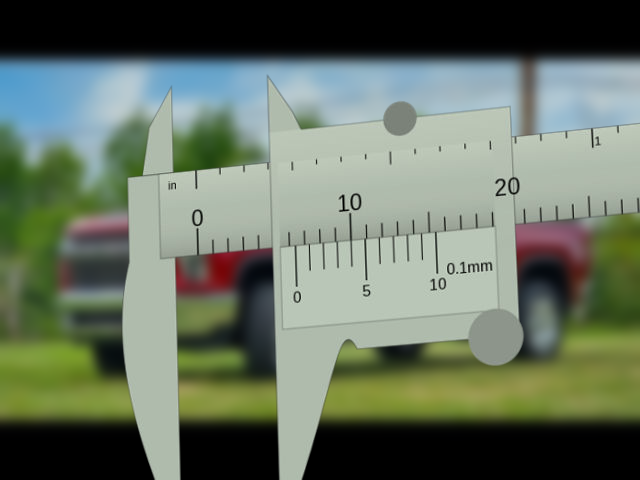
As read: 6.4,mm
